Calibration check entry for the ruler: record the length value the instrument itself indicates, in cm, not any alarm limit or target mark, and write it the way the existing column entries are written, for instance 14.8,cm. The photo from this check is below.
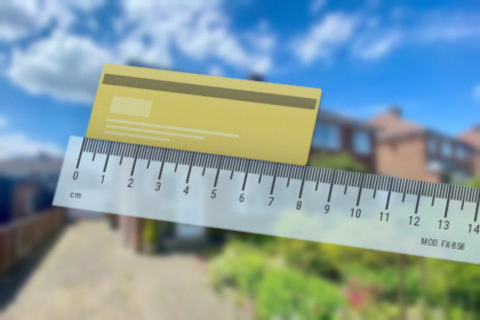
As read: 8,cm
